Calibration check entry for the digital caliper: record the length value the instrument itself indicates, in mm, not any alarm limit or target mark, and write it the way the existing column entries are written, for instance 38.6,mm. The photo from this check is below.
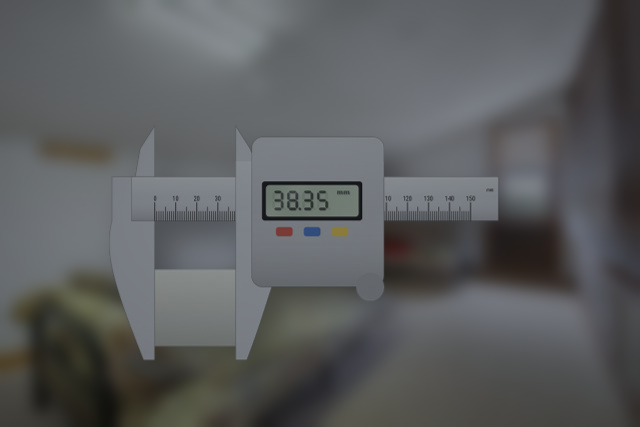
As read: 38.35,mm
